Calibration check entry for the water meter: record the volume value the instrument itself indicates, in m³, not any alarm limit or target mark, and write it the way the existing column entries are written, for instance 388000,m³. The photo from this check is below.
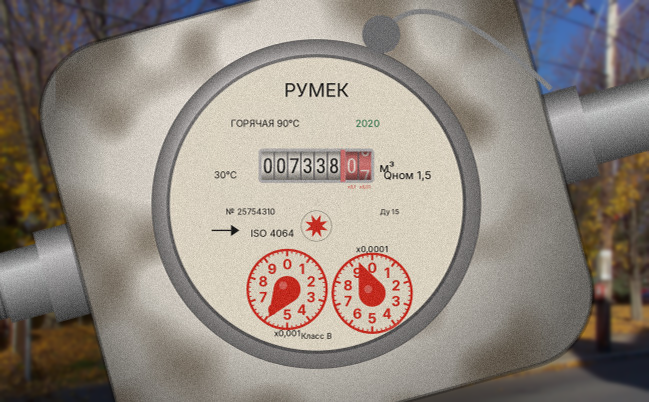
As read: 7338.0659,m³
